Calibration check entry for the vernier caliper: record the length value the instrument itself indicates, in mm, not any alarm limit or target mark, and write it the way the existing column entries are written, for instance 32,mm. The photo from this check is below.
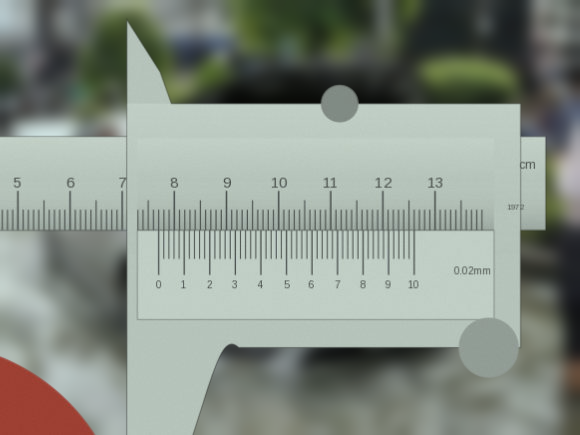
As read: 77.0,mm
